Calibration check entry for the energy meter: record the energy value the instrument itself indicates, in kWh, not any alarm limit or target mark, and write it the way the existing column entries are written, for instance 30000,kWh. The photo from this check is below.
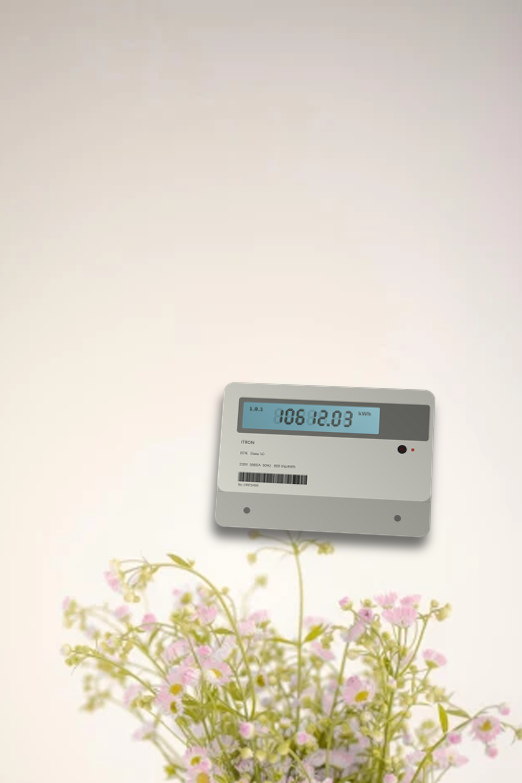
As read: 10612.03,kWh
